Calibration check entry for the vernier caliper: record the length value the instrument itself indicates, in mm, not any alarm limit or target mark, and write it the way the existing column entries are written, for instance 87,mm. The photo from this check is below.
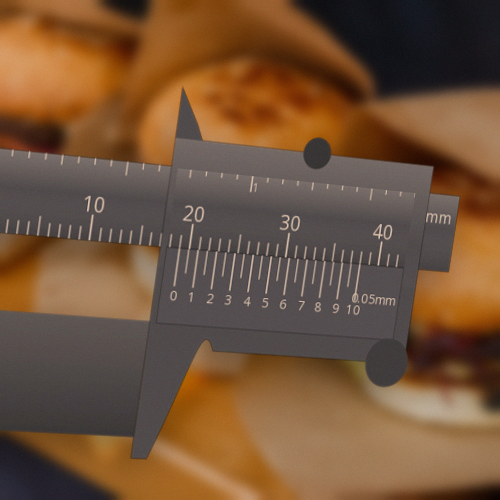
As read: 19.0,mm
